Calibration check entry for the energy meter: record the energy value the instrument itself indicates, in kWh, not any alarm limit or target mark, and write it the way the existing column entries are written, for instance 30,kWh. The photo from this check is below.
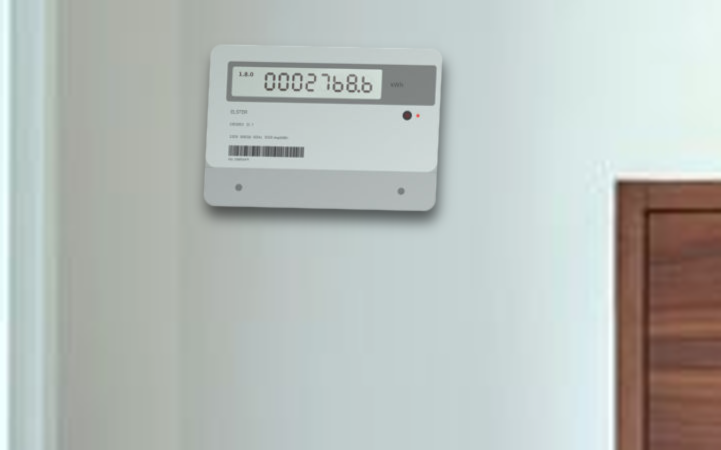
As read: 2768.6,kWh
